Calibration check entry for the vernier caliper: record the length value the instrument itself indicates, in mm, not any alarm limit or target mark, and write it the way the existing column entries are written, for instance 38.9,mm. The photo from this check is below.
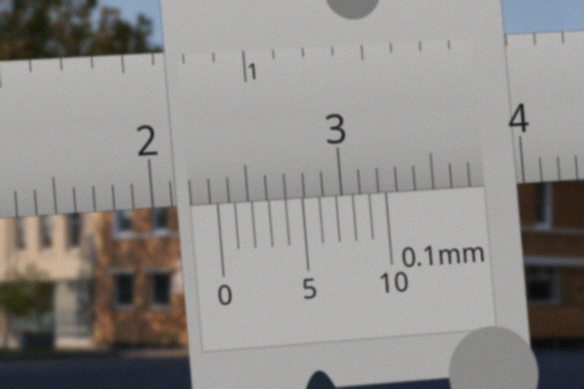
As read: 23.4,mm
